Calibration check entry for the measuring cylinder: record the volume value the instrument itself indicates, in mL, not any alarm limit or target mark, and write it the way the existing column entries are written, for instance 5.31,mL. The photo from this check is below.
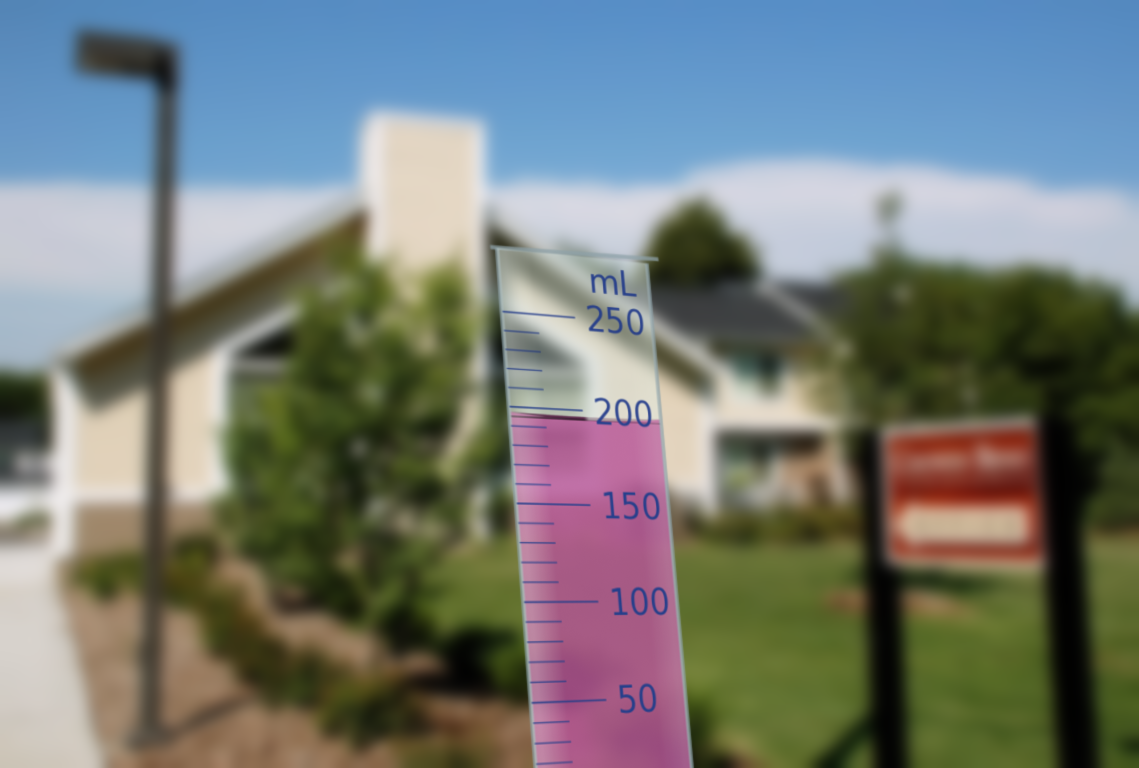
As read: 195,mL
